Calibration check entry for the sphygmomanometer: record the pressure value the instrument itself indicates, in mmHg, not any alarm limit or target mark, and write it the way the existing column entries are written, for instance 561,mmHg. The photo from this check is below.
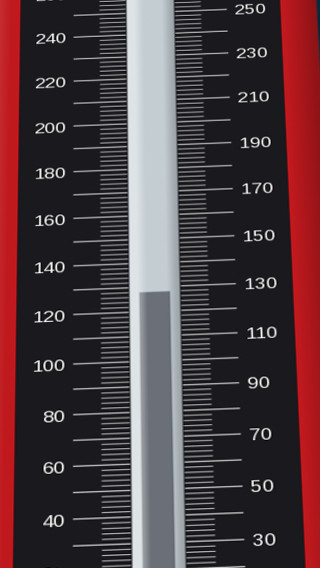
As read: 128,mmHg
